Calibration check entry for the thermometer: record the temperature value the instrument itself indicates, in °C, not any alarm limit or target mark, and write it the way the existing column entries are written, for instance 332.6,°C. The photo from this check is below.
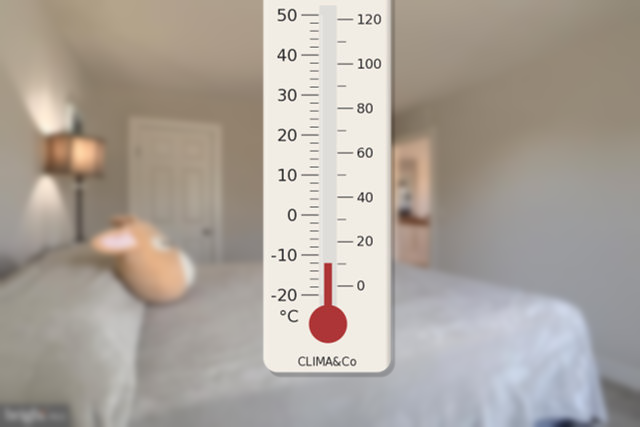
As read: -12,°C
